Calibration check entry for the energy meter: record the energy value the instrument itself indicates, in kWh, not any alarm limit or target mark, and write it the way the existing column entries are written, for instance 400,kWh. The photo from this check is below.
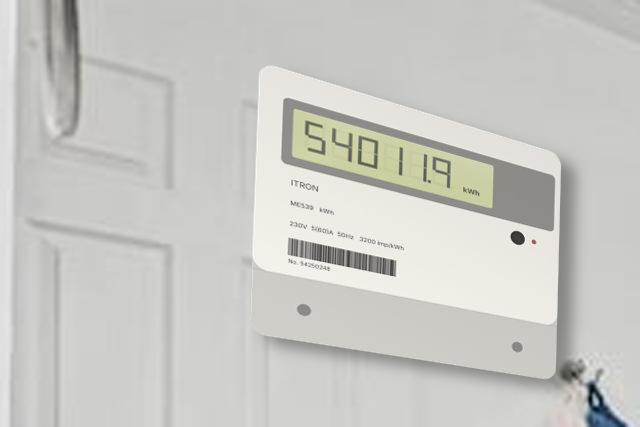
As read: 54011.9,kWh
